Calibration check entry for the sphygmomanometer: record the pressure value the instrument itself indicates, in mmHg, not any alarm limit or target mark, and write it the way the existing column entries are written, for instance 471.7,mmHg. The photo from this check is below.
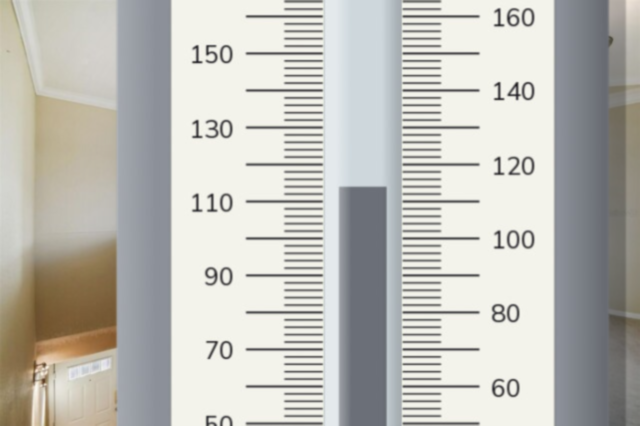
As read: 114,mmHg
